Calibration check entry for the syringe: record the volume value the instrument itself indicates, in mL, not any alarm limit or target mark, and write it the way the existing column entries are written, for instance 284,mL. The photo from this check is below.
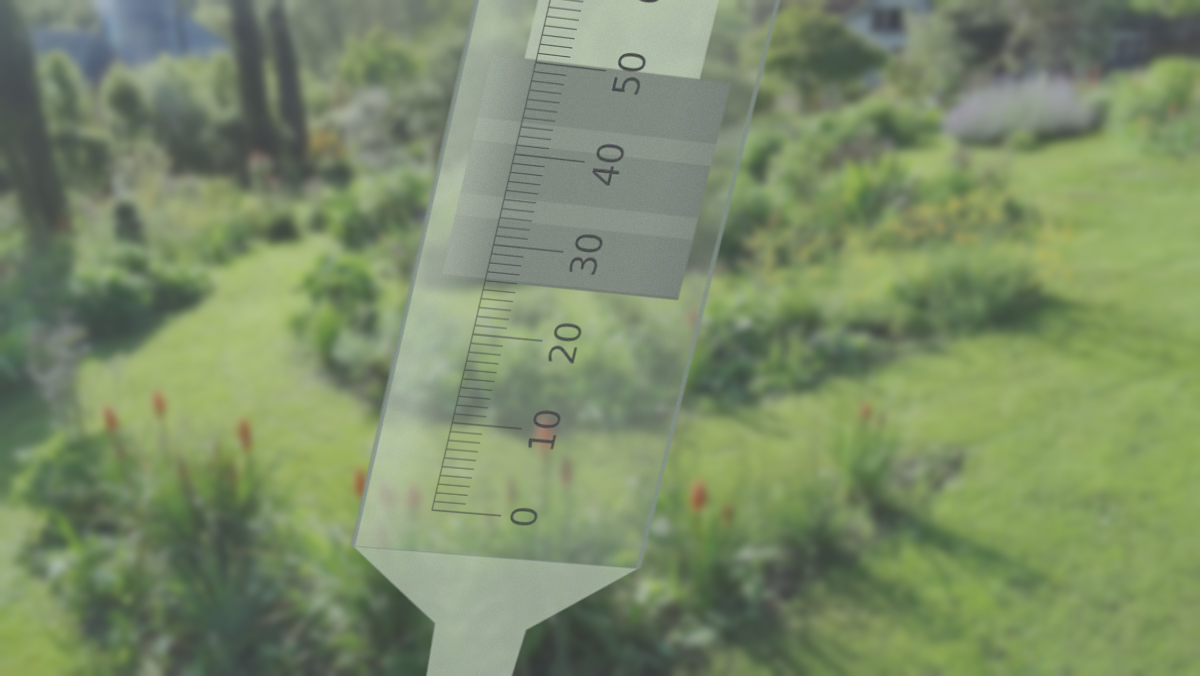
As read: 26,mL
